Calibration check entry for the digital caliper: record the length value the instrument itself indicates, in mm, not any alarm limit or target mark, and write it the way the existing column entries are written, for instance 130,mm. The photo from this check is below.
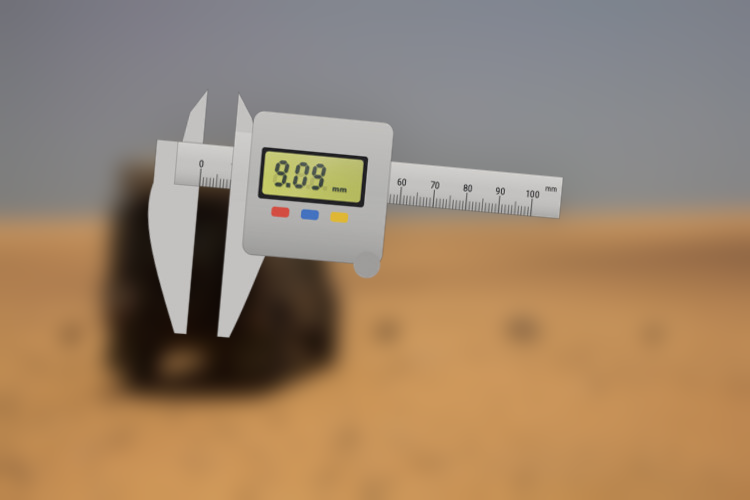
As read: 9.09,mm
